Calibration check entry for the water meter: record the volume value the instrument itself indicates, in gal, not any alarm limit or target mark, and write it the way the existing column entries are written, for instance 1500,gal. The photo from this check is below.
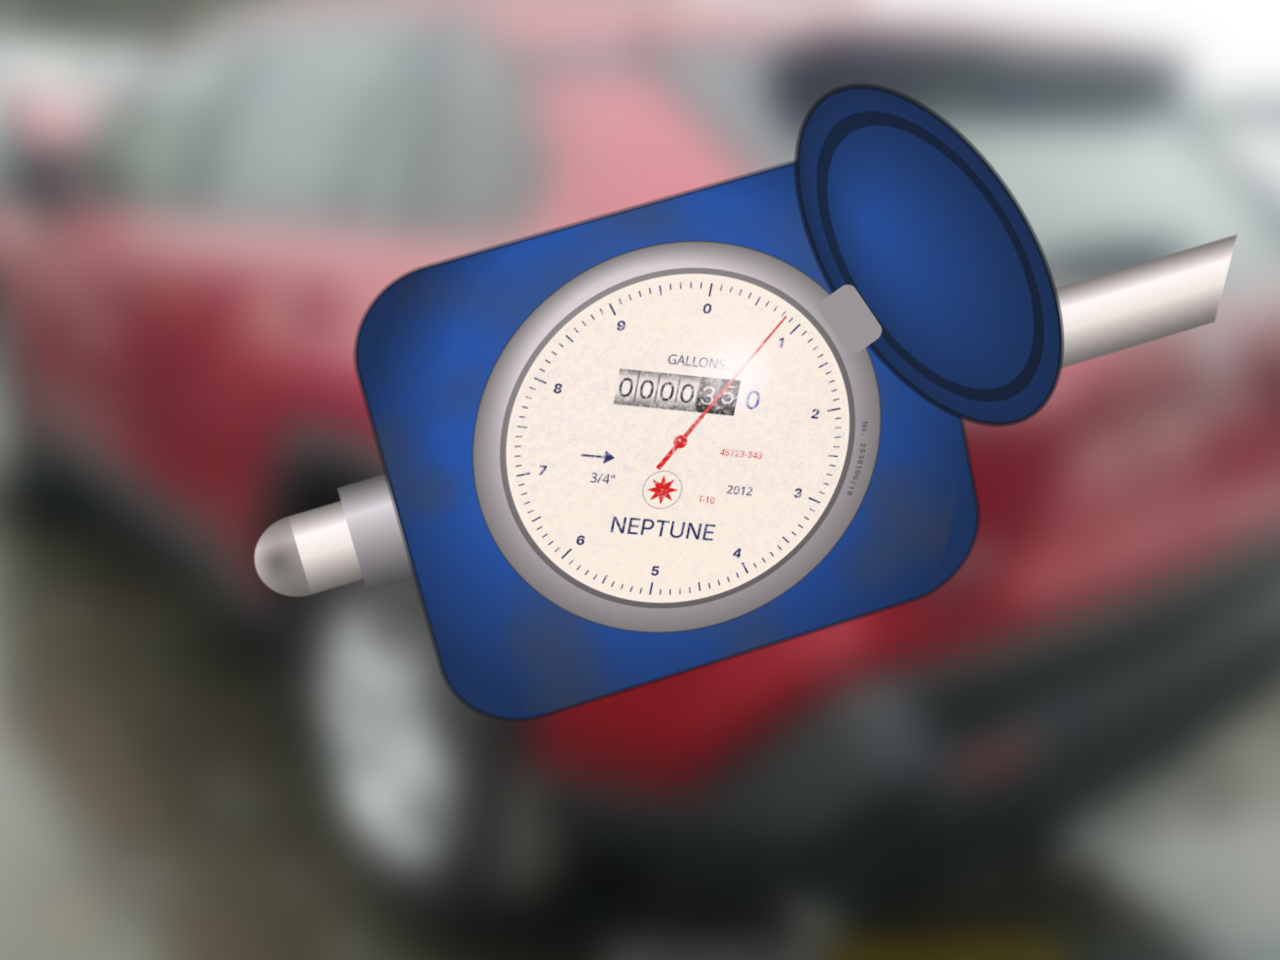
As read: 350.8,gal
